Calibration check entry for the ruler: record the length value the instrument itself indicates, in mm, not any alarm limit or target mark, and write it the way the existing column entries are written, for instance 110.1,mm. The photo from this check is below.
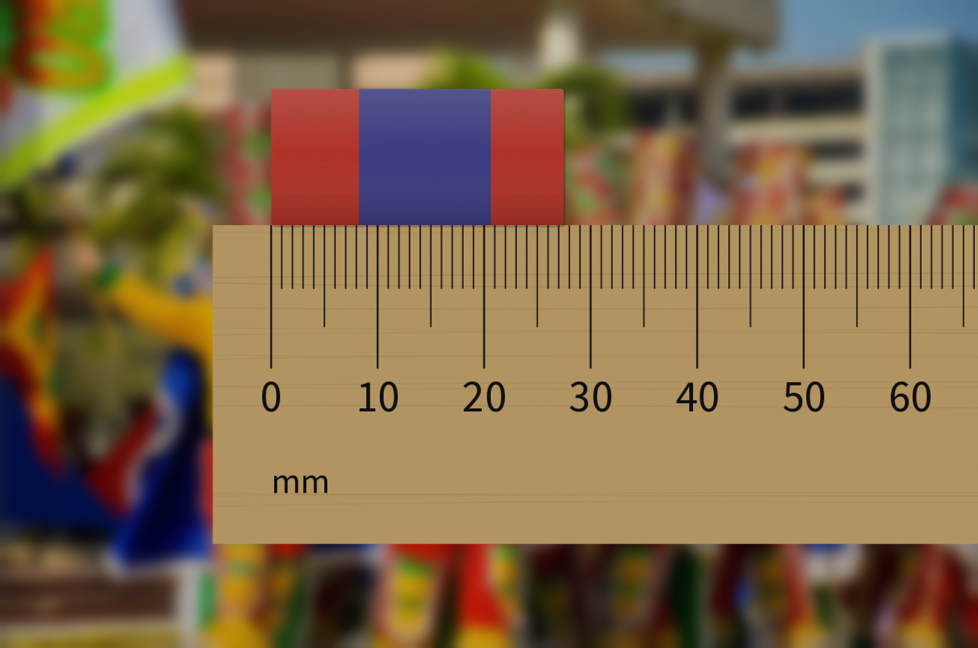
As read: 27.5,mm
